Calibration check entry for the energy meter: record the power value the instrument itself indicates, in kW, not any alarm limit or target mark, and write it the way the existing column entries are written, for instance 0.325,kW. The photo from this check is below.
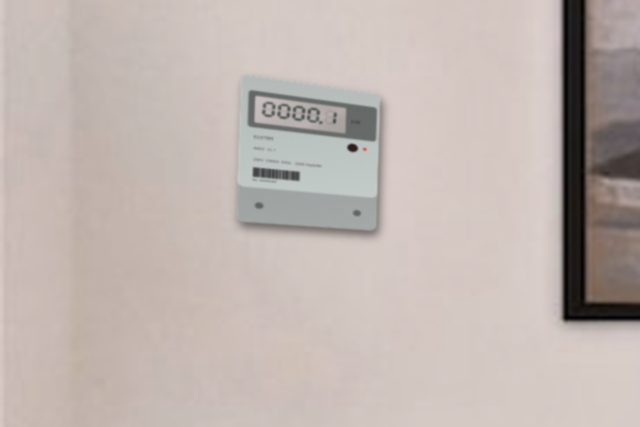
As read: 0.1,kW
